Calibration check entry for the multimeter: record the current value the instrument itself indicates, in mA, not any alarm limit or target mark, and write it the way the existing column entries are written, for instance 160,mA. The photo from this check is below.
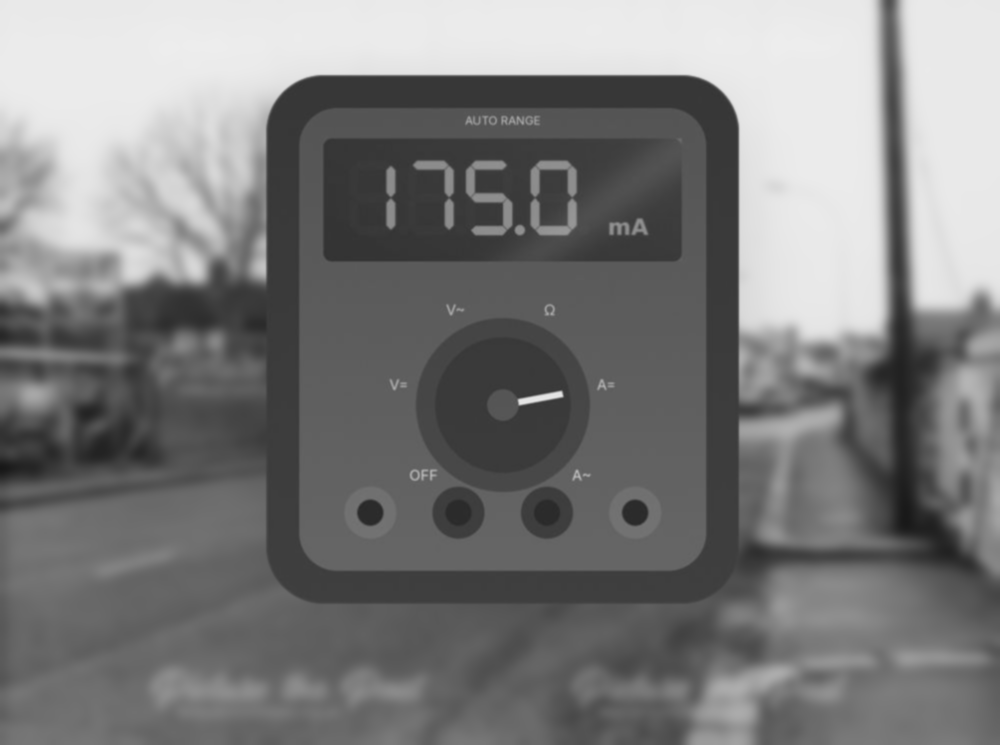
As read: 175.0,mA
